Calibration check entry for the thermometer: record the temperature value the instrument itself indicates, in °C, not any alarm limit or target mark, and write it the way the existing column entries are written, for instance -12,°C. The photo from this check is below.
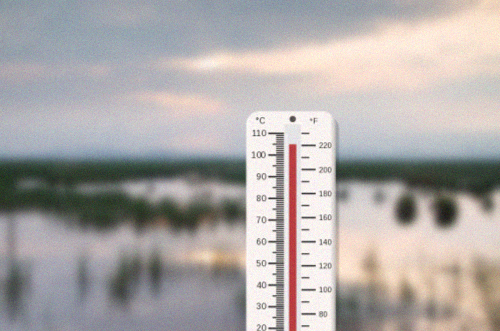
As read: 105,°C
